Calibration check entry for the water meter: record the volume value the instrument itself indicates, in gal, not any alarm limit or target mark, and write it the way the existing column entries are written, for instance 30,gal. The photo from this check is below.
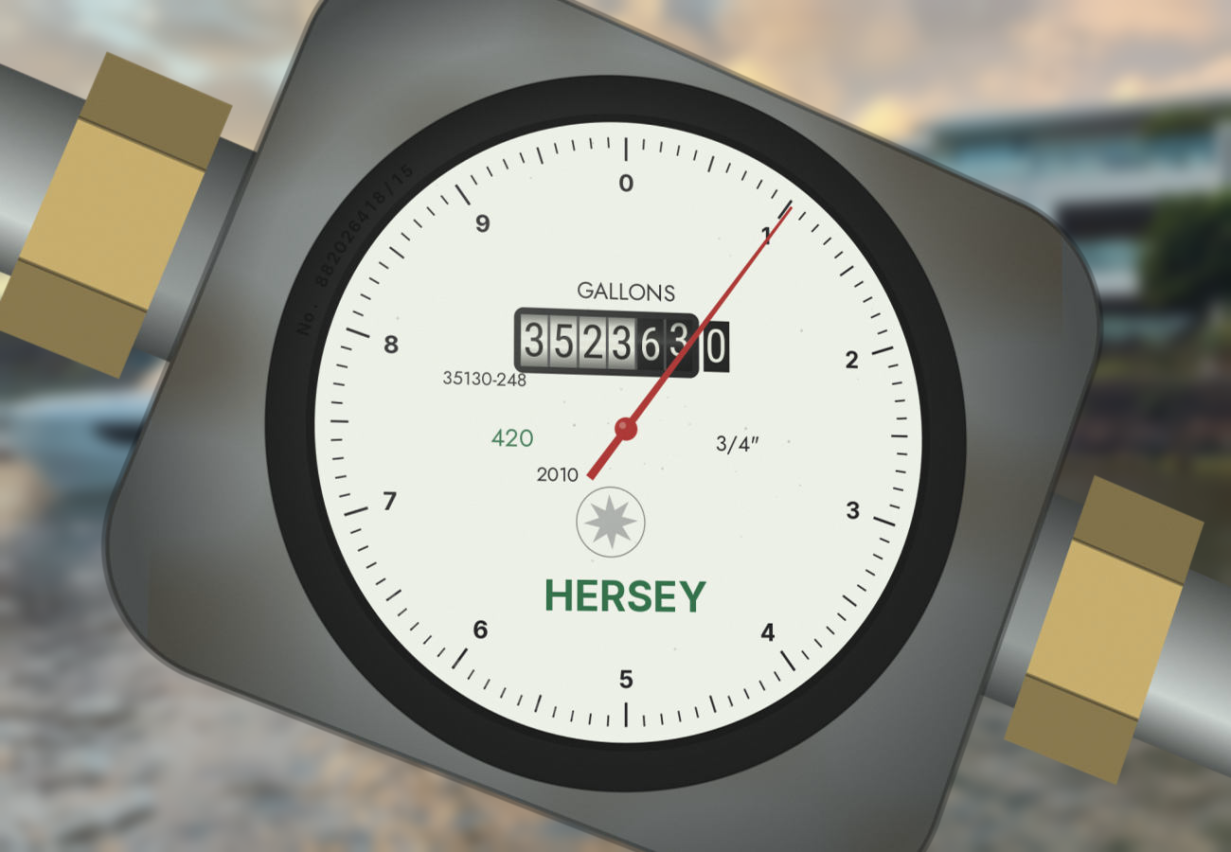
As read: 3523631.0,gal
